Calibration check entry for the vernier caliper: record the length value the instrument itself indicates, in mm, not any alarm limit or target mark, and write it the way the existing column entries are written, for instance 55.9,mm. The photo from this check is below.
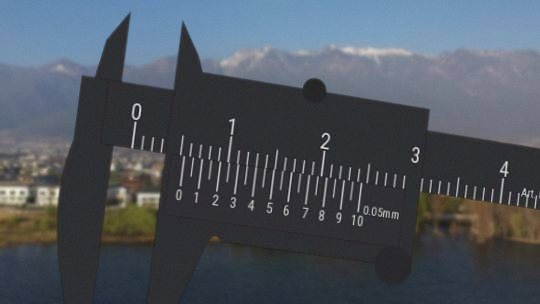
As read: 5.4,mm
